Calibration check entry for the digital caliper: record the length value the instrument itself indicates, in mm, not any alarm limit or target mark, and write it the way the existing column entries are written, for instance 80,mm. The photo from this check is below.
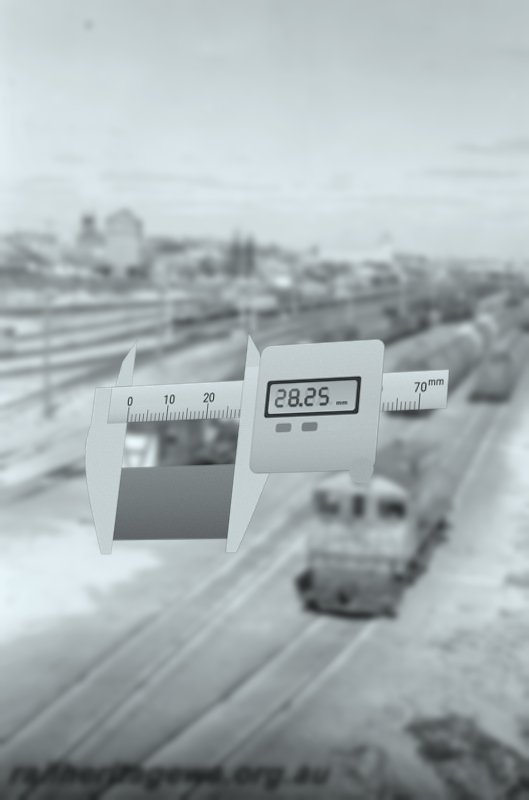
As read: 28.25,mm
